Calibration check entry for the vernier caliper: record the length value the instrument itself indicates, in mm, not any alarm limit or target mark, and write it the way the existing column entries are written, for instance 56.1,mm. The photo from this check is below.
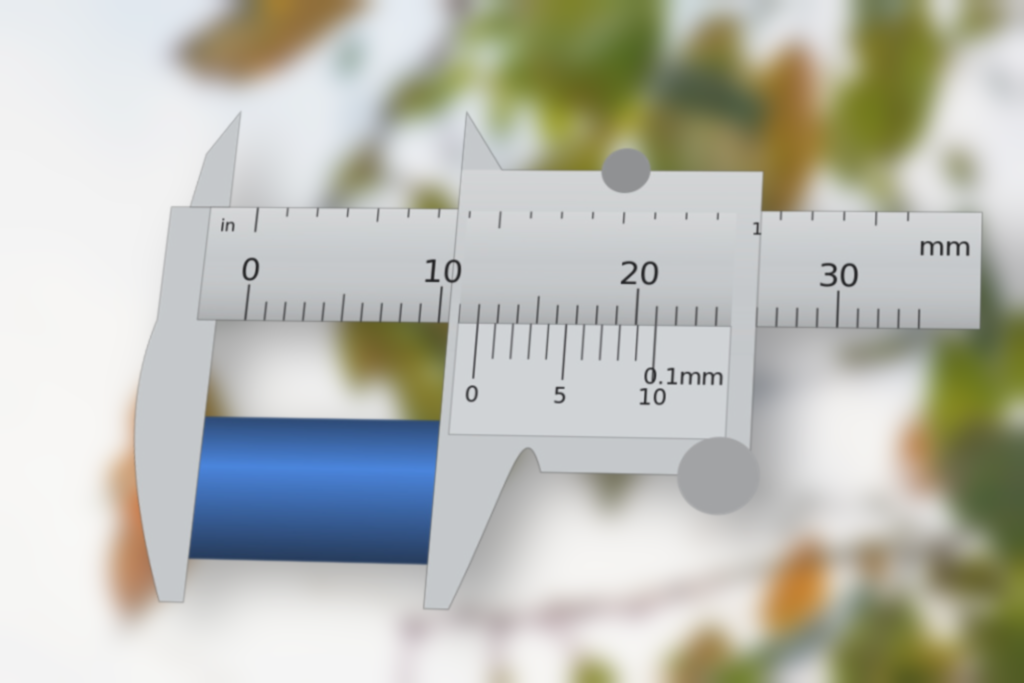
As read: 12.0,mm
